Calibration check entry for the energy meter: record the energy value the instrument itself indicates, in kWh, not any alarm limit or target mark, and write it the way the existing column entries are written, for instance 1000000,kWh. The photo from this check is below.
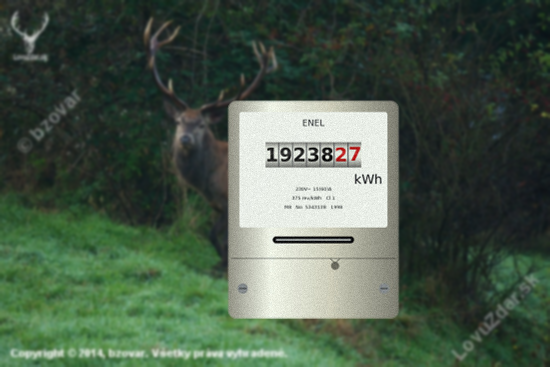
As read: 19238.27,kWh
